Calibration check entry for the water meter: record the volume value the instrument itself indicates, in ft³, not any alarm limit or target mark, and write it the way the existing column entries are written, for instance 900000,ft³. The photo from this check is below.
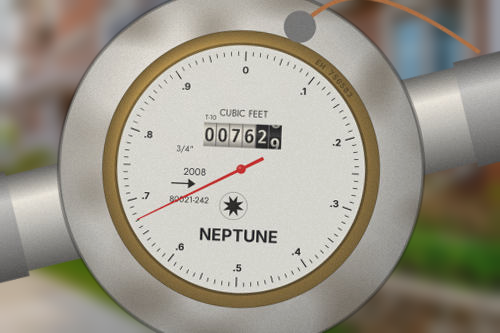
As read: 7628.67,ft³
